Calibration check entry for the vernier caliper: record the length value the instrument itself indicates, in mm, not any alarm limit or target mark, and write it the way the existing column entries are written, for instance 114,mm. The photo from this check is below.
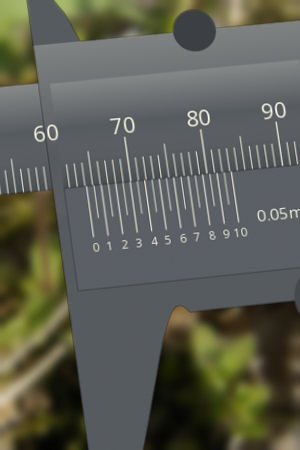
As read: 64.2,mm
